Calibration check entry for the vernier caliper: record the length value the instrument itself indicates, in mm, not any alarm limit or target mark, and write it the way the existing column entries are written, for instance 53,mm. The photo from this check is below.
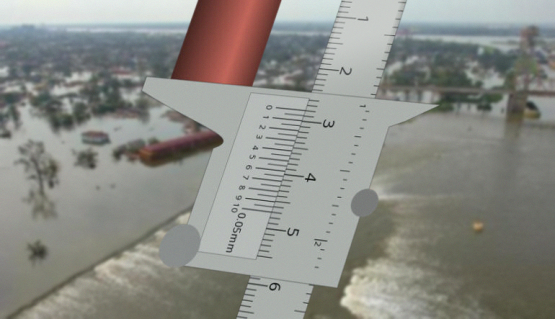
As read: 28.0,mm
